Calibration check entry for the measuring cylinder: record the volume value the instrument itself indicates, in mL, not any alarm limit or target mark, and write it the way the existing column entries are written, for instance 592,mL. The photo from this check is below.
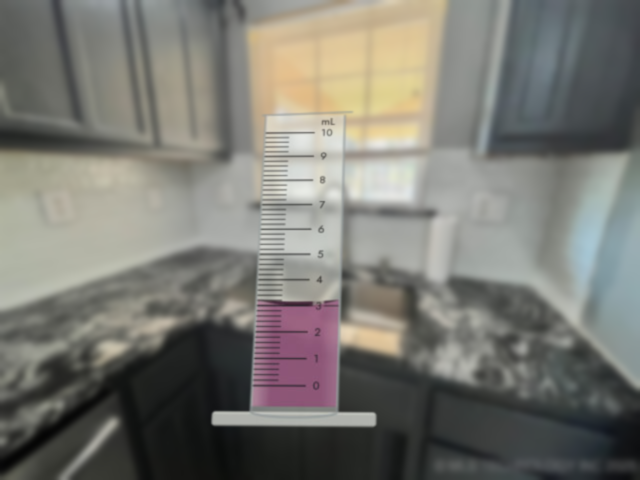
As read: 3,mL
